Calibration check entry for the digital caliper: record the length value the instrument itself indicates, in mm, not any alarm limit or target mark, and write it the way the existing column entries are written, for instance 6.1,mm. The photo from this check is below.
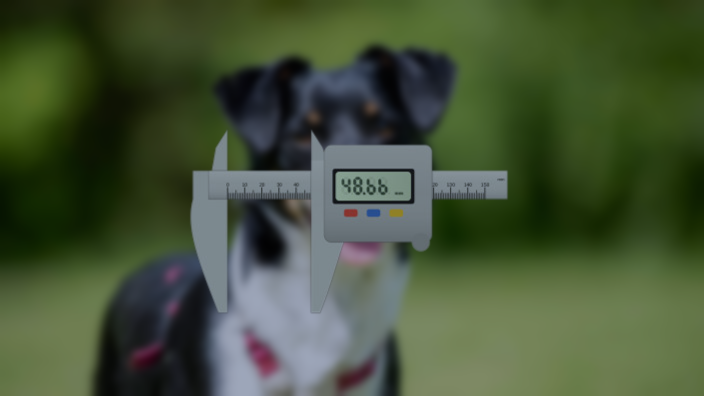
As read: 48.66,mm
